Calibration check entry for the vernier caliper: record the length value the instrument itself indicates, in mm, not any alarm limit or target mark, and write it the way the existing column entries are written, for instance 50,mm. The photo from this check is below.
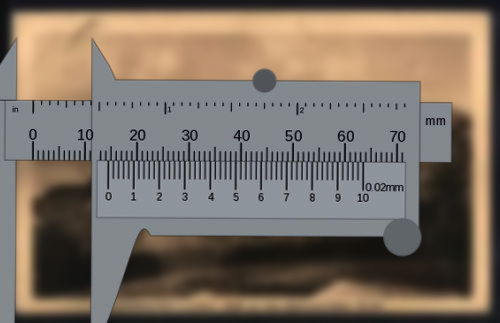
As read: 14.5,mm
